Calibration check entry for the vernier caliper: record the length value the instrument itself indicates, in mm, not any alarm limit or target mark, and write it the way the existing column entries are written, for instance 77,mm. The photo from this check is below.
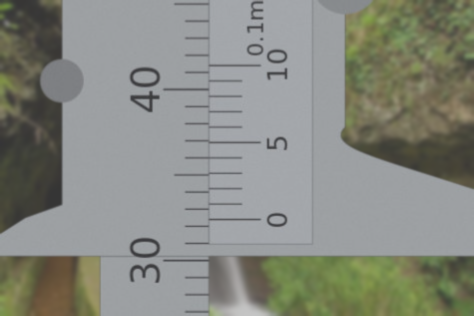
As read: 32.4,mm
